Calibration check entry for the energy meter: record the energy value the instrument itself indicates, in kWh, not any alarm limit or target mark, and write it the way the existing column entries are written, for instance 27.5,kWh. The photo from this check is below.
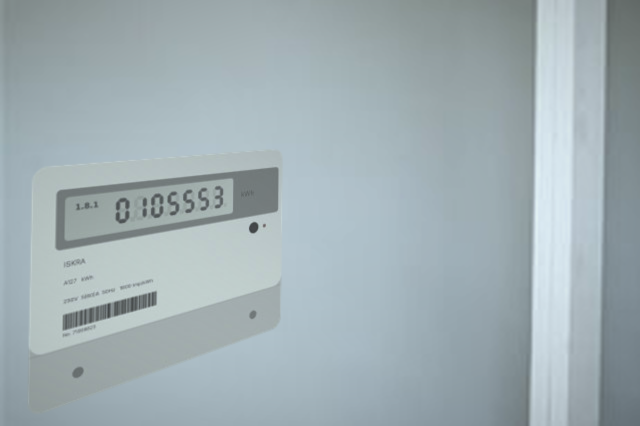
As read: 105553,kWh
